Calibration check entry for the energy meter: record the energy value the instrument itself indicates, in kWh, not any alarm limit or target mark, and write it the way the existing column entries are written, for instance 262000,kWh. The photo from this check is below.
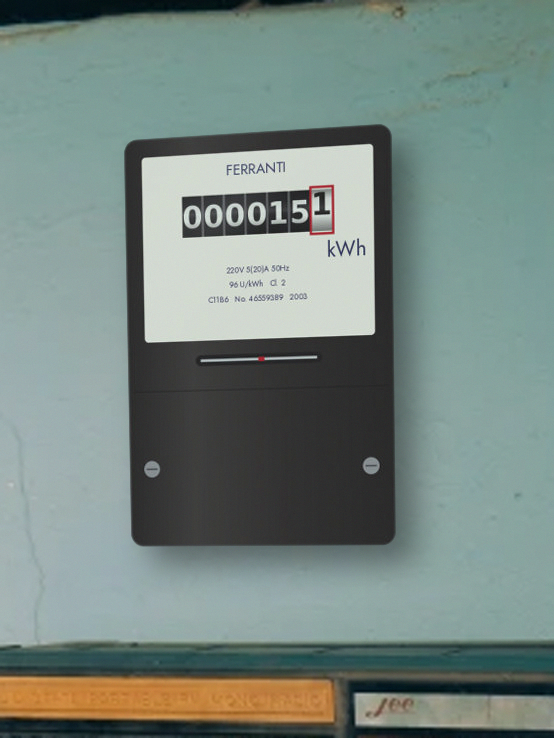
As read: 15.1,kWh
